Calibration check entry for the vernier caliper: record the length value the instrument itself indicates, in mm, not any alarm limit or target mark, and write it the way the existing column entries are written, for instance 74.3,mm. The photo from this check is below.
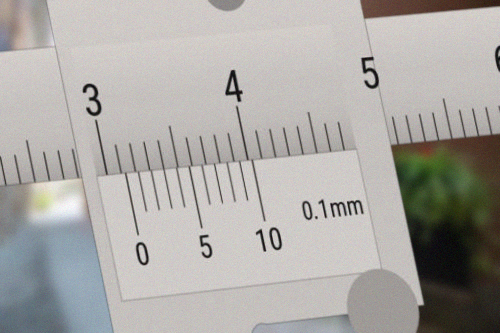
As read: 31.3,mm
